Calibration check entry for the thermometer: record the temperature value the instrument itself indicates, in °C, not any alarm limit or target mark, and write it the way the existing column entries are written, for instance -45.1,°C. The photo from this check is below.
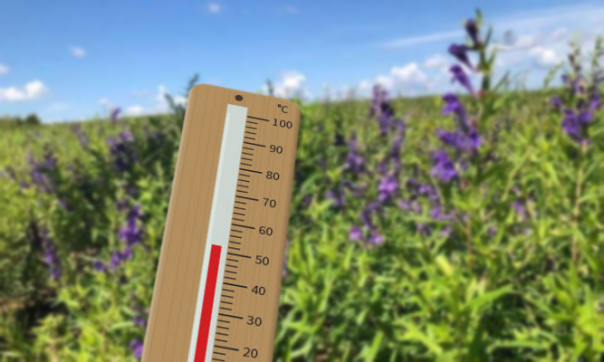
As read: 52,°C
